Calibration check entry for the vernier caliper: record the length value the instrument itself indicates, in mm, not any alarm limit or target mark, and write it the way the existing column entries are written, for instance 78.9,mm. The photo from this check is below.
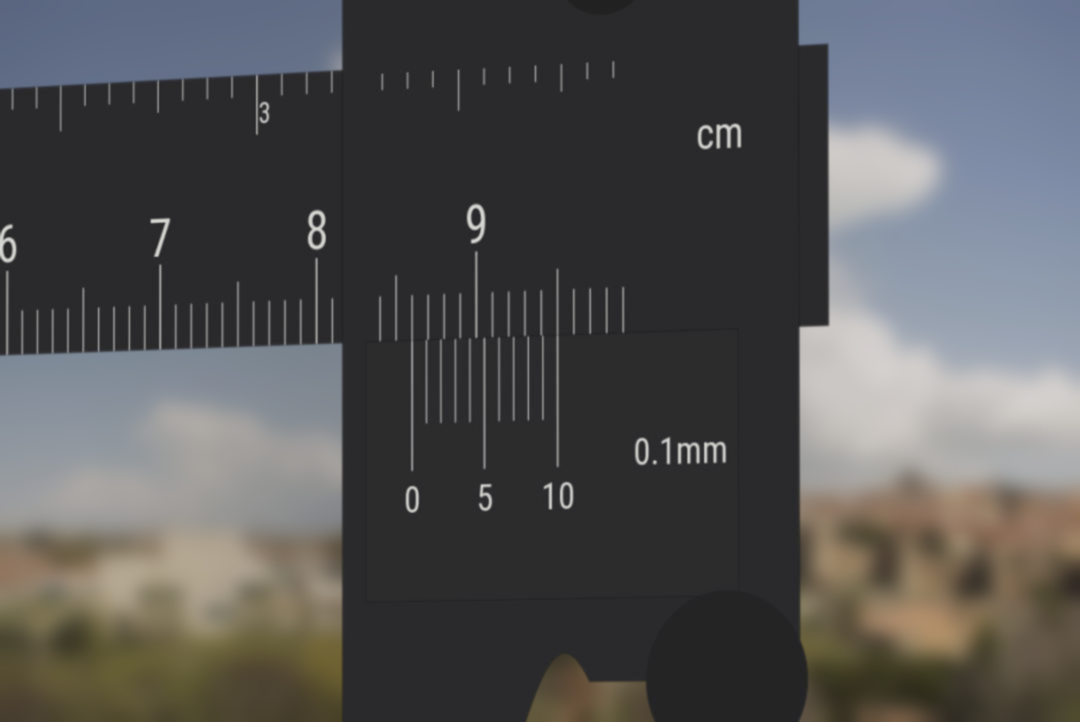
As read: 86.0,mm
